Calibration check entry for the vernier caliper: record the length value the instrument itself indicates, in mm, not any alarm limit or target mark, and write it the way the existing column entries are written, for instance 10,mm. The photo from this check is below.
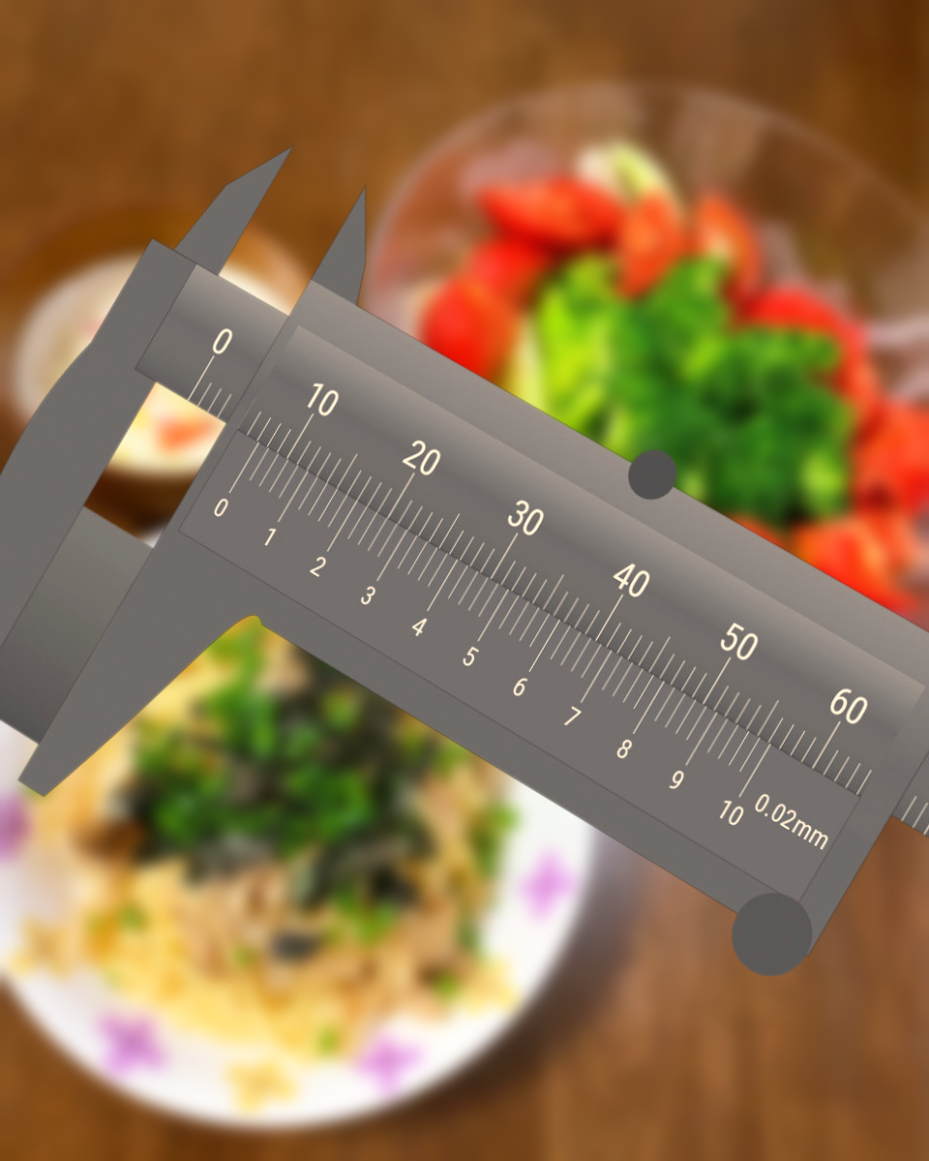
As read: 7.2,mm
